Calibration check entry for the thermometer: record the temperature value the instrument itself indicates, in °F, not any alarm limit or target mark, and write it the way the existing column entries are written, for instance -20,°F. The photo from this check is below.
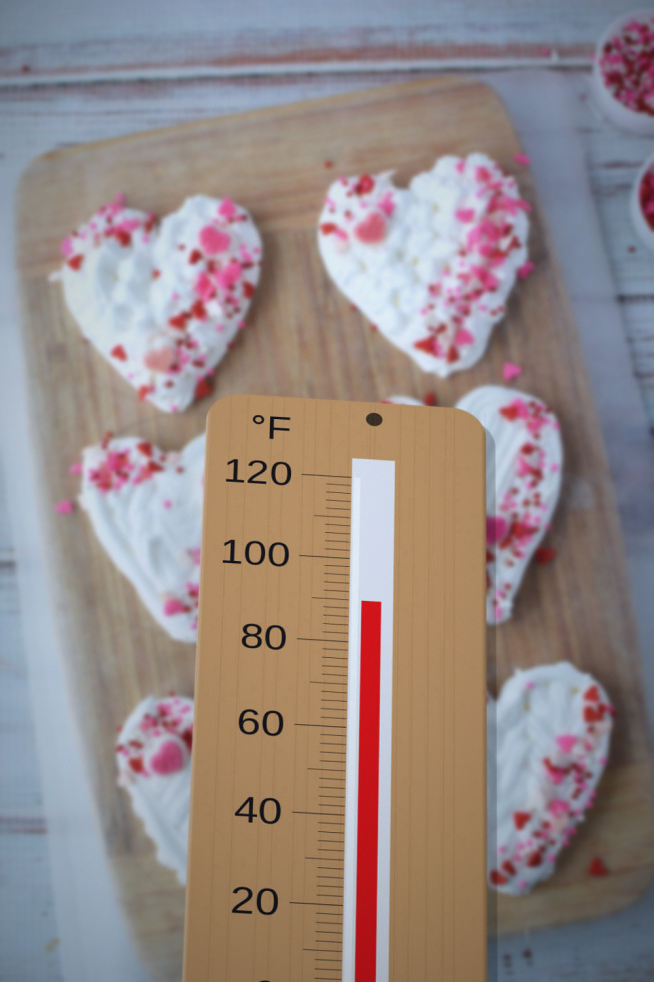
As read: 90,°F
